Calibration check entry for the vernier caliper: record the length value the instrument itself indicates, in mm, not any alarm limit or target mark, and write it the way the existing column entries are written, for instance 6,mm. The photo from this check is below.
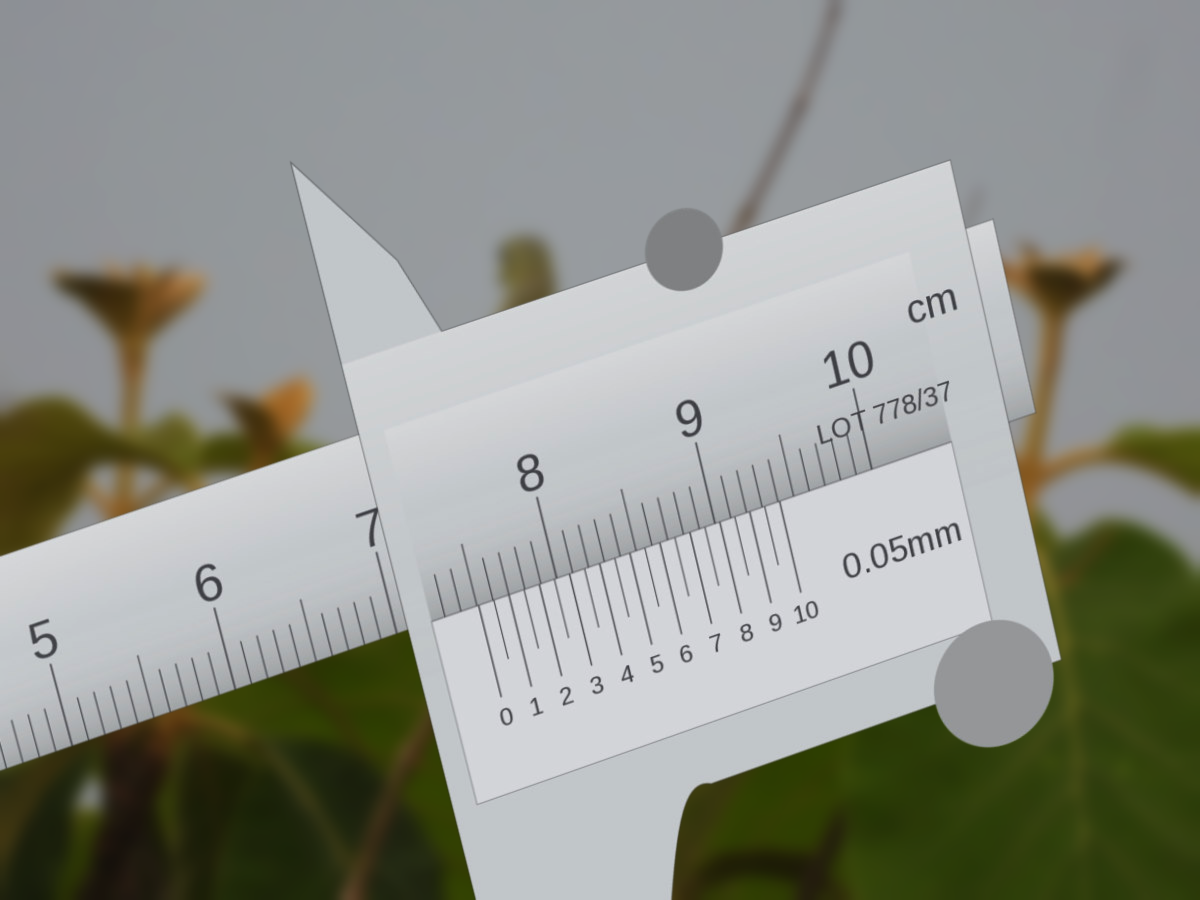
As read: 75.1,mm
